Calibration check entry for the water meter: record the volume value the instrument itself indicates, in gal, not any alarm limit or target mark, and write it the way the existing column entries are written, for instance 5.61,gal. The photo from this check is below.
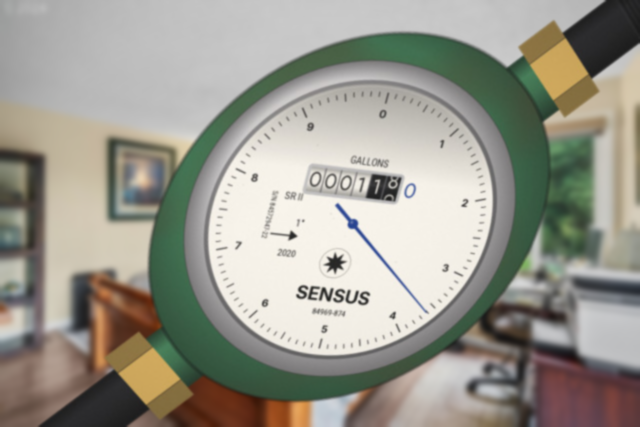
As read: 1183.6,gal
